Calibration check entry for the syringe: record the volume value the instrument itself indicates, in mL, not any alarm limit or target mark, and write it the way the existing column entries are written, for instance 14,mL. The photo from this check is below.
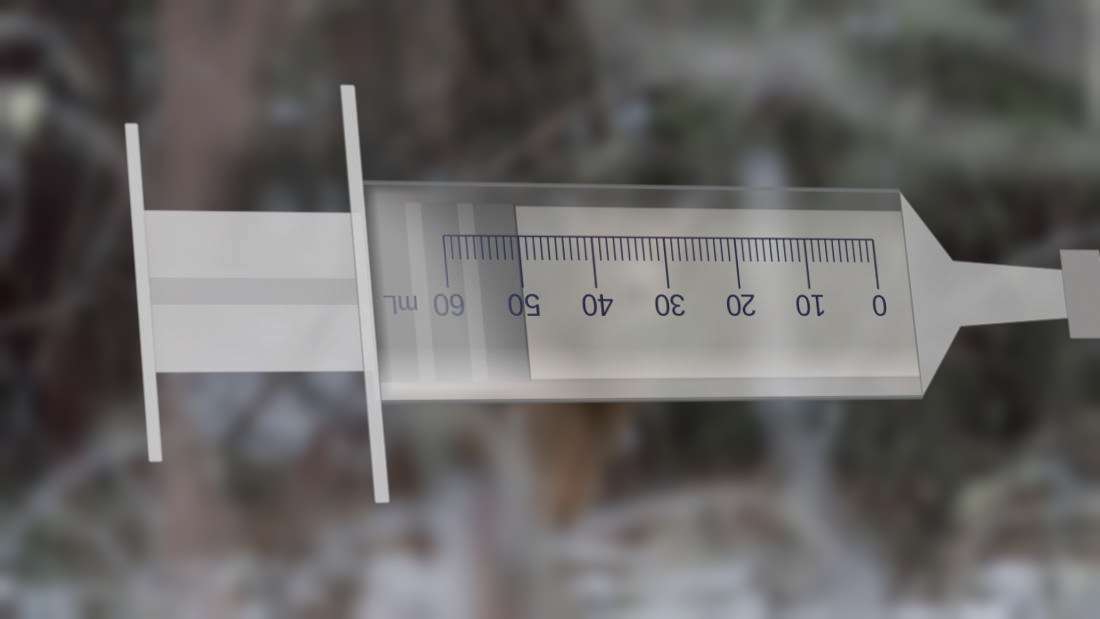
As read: 50,mL
